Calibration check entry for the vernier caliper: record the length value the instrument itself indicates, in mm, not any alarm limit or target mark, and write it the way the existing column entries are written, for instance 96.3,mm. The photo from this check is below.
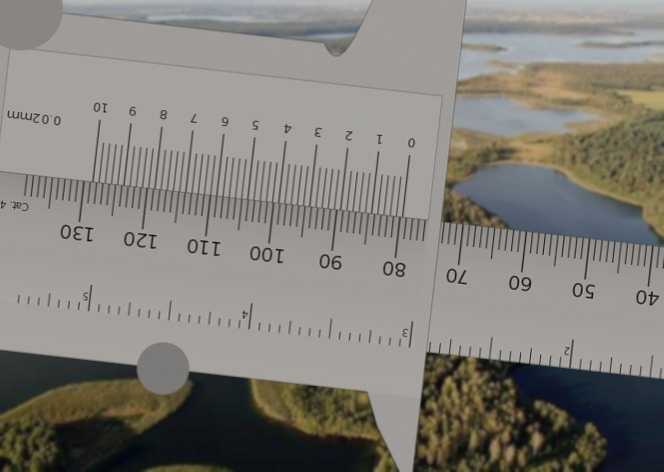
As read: 79.6,mm
